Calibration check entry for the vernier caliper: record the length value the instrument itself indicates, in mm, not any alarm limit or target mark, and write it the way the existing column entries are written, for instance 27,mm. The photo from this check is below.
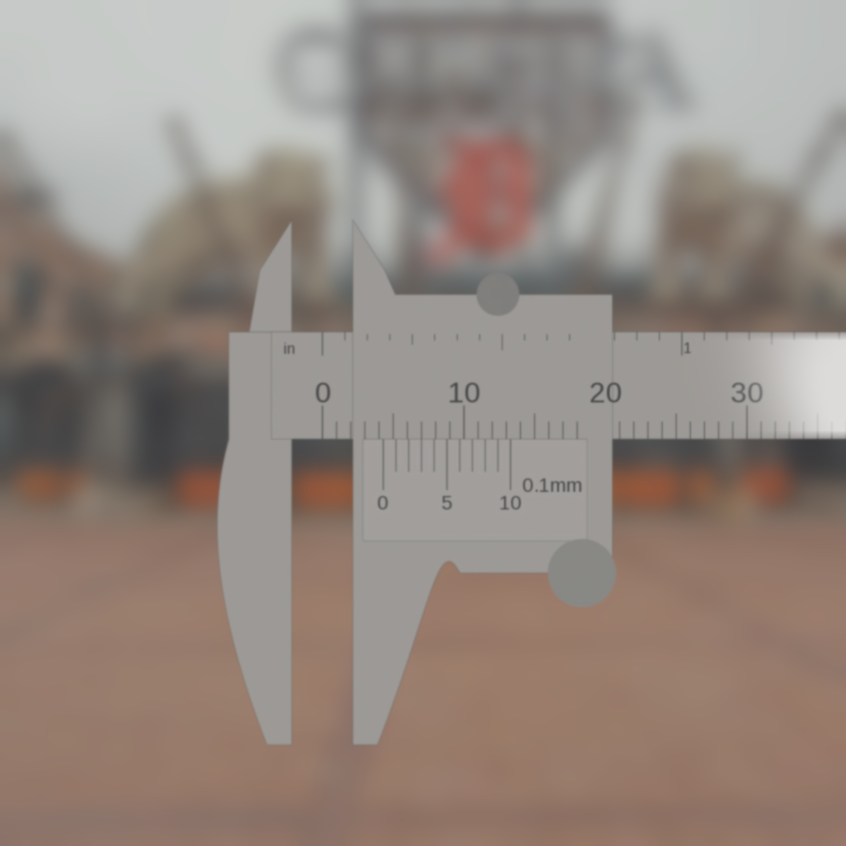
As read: 4.3,mm
